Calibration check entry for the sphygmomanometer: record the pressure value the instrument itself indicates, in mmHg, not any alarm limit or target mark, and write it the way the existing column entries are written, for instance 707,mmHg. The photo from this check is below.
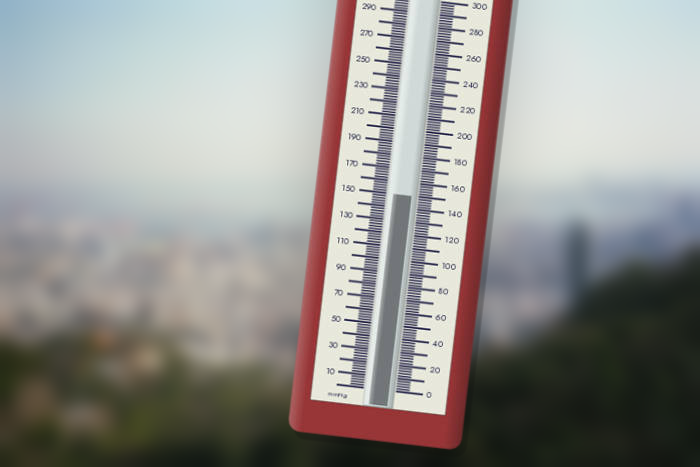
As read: 150,mmHg
